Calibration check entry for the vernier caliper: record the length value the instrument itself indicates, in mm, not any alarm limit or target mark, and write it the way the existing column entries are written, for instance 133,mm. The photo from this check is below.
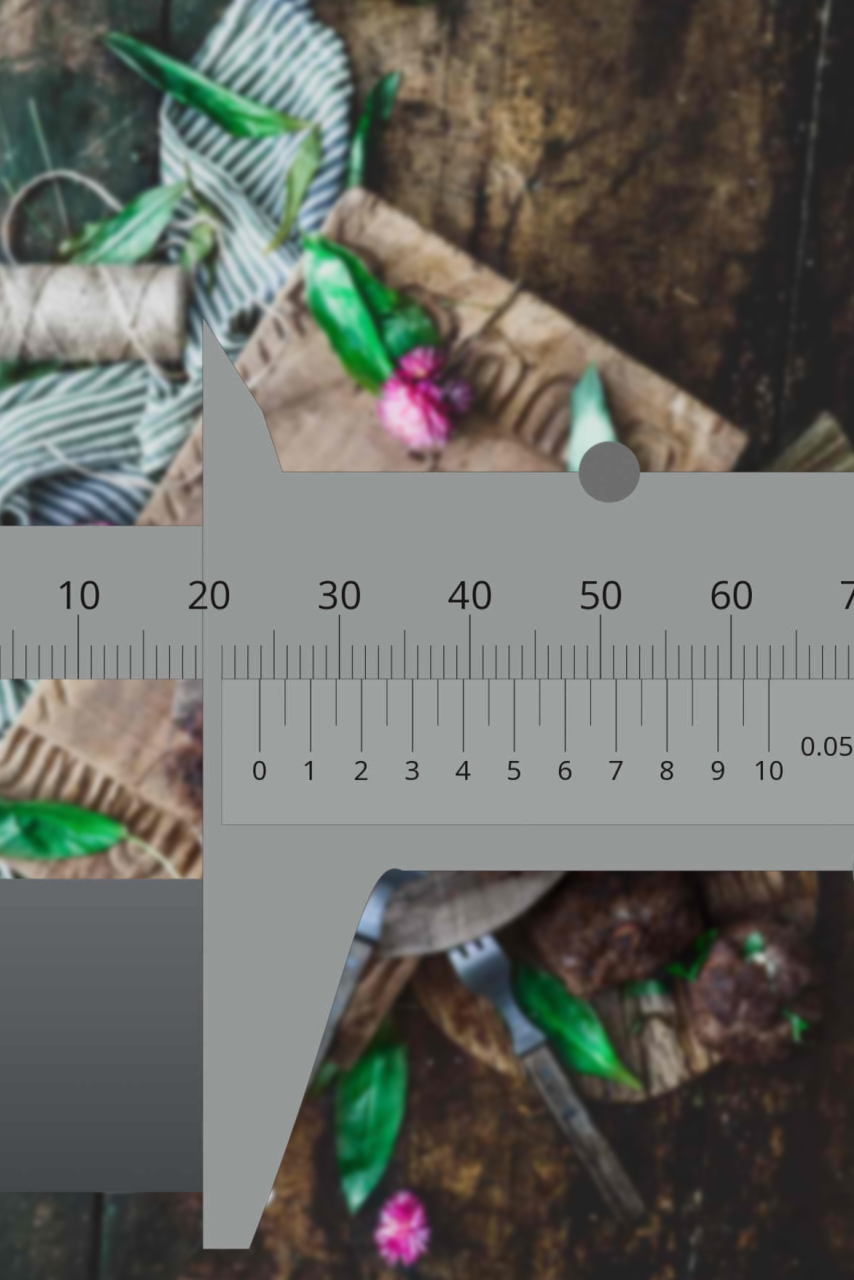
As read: 23.9,mm
